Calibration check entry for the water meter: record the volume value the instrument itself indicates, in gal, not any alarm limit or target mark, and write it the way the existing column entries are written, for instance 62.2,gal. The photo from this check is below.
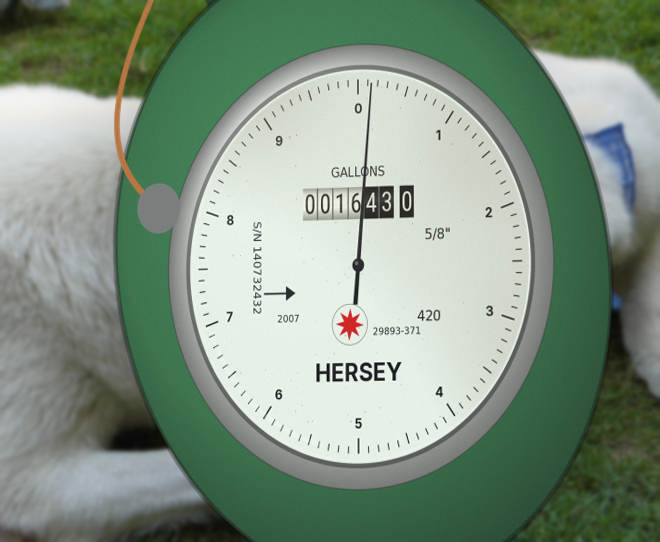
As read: 16430.1,gal
